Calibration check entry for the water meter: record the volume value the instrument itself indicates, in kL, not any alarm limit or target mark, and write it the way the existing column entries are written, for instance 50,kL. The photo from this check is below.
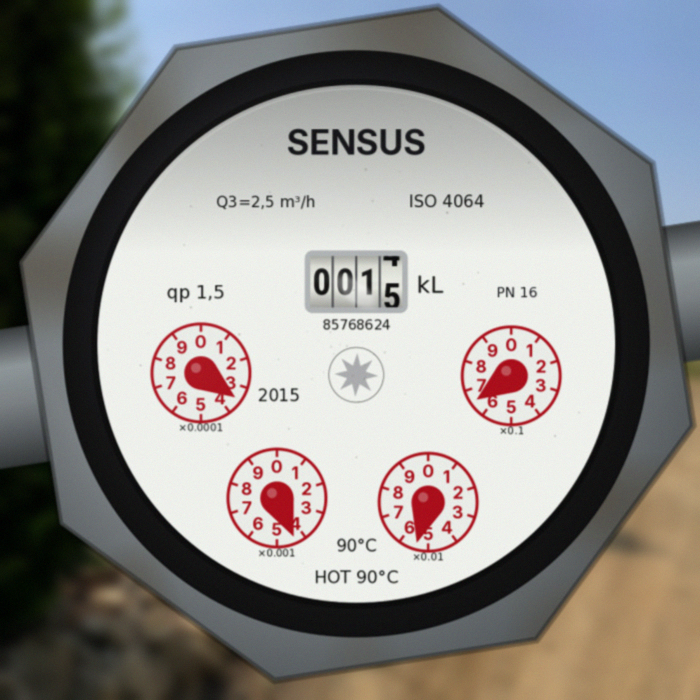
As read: 14.6543,kL
